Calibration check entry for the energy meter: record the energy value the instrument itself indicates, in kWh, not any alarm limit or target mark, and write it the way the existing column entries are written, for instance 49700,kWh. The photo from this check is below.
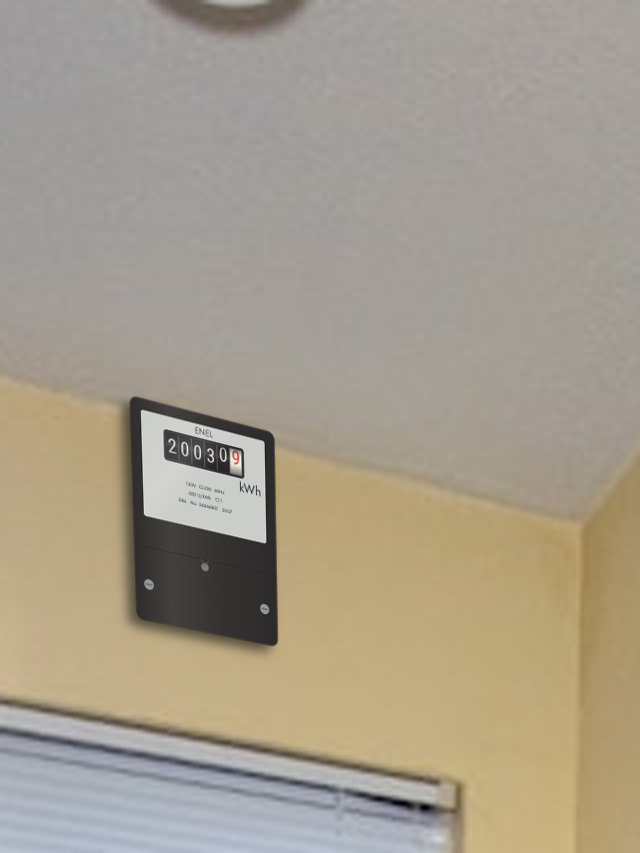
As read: 20030.9,kWh
